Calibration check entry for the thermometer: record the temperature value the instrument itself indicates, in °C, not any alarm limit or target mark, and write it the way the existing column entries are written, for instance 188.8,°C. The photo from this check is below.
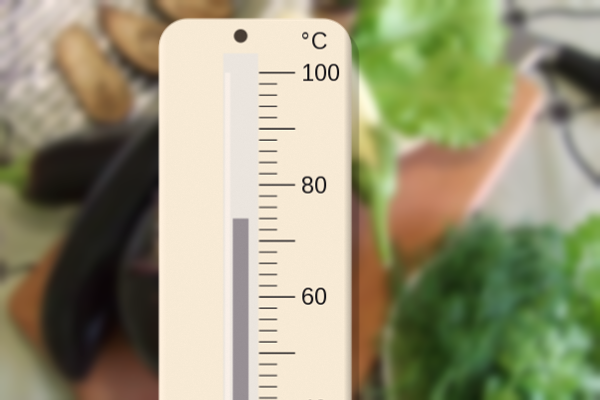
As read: 74,°C
